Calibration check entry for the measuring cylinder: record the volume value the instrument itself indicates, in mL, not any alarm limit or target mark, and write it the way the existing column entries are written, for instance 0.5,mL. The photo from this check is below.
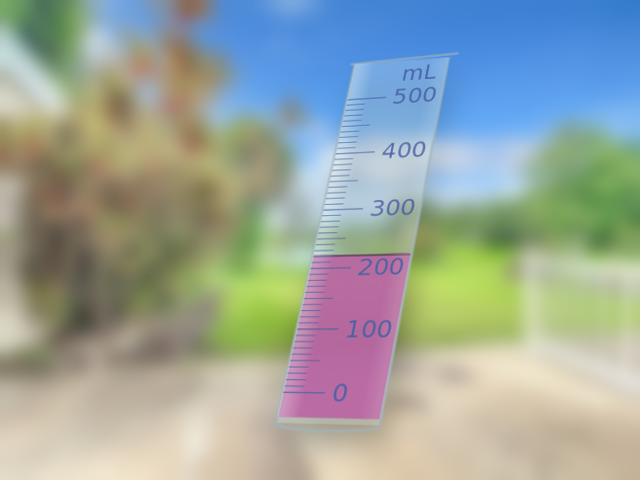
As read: 220,mL
